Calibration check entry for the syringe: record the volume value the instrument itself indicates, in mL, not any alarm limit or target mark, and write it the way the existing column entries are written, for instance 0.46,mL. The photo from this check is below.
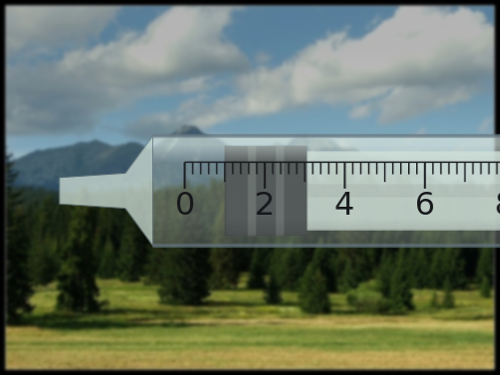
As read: 1,mL
